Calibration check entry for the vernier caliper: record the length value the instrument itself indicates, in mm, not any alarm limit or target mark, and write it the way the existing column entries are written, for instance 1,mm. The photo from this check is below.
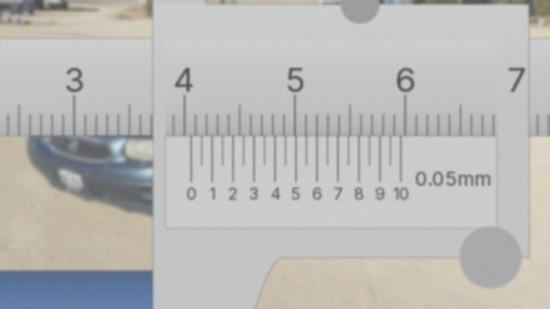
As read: 40.6,mm
